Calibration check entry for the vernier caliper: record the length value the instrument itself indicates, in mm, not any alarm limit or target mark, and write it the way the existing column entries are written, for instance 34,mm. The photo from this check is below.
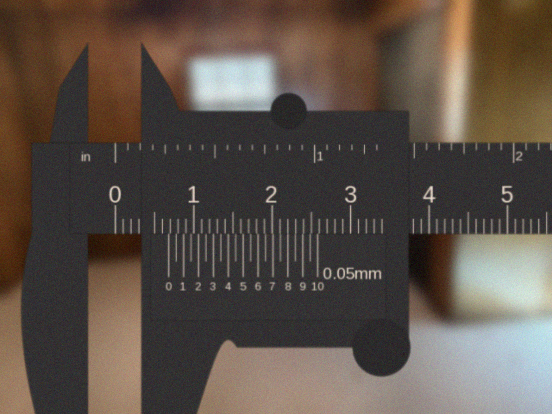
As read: 6.8,mm
